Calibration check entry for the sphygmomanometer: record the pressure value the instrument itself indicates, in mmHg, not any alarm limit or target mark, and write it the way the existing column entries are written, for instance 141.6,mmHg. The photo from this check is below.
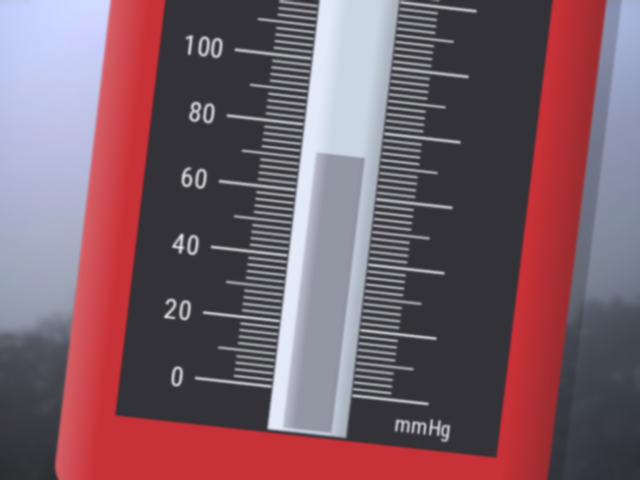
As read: 72,mmHg
